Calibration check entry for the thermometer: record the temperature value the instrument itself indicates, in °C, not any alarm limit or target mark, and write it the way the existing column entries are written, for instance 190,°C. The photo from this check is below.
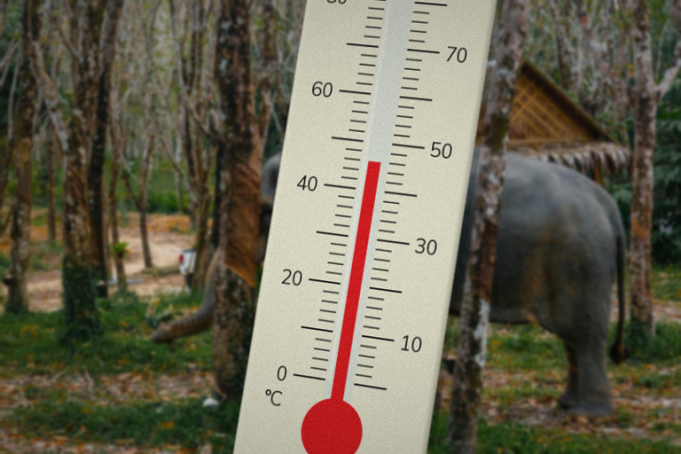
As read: 46,°C
